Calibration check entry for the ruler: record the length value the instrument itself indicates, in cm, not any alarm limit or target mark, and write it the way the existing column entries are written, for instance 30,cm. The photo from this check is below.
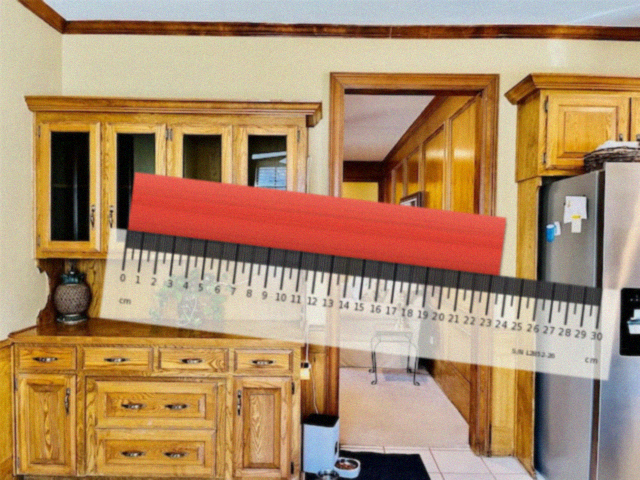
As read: 23.5,cm
